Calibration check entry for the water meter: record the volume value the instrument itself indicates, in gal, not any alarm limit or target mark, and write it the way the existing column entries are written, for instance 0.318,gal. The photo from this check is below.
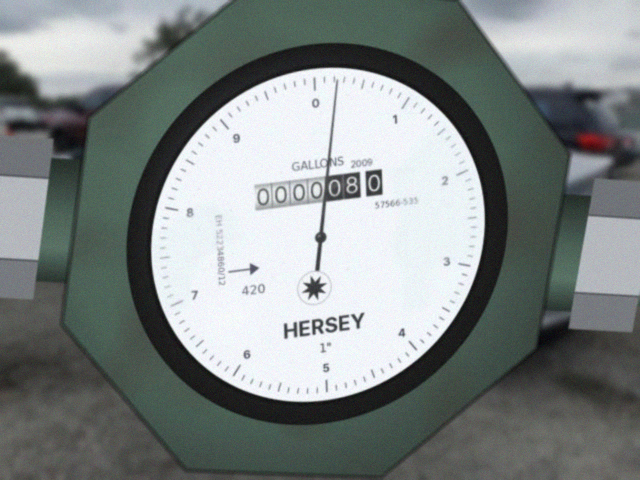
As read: 80.2,gal
